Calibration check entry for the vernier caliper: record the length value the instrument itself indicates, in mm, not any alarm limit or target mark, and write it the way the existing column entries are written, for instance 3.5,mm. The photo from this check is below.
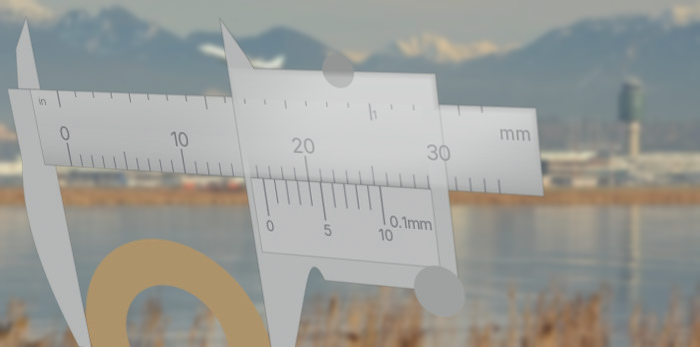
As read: 16.4,mm
